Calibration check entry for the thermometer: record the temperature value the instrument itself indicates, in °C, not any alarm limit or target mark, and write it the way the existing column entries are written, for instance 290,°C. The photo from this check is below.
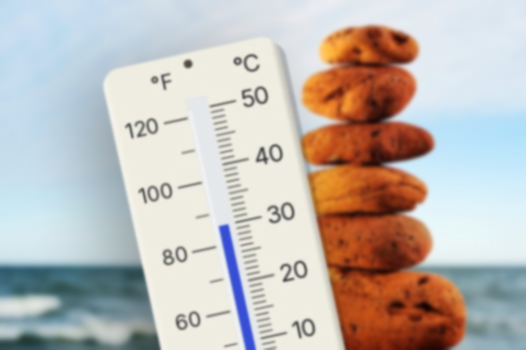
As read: 30,°C
